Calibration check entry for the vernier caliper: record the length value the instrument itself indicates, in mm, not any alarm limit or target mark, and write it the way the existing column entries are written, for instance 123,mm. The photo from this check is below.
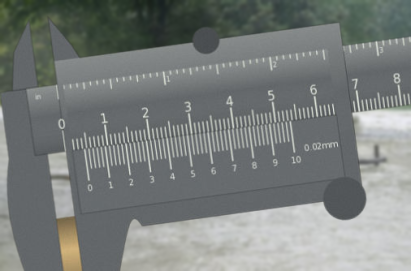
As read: 4.5,mm
